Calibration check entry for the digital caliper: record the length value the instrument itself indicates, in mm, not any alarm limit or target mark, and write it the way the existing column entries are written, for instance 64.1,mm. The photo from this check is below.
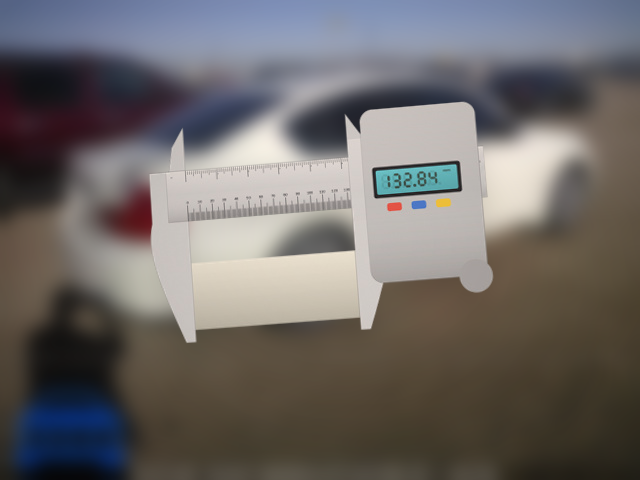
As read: 132.84,mm
